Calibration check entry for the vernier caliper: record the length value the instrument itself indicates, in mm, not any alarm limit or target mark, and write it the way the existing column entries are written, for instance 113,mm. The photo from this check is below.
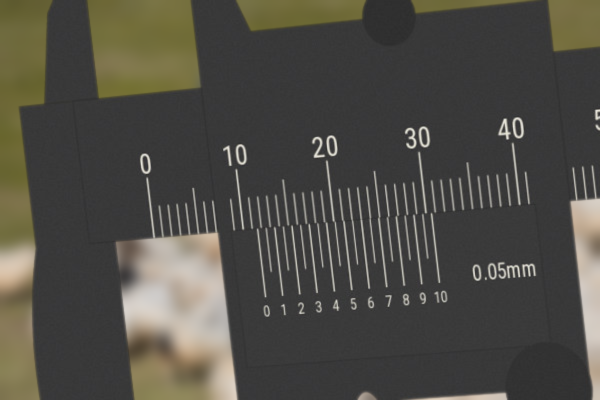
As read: 11.6,mm
